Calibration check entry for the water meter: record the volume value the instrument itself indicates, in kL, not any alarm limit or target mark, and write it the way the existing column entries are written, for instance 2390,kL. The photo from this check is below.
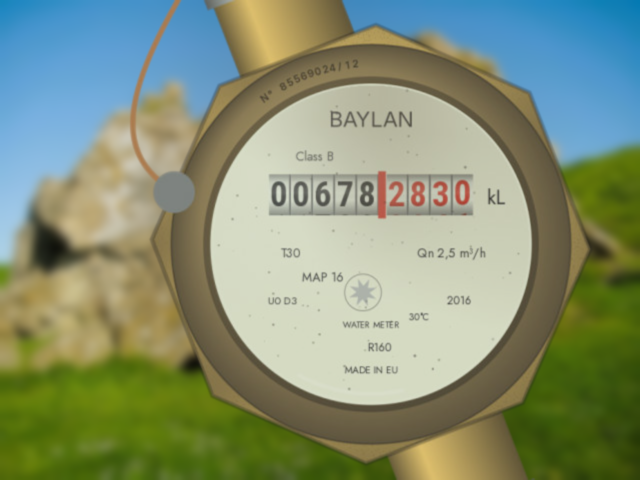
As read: 678.2830,kL
